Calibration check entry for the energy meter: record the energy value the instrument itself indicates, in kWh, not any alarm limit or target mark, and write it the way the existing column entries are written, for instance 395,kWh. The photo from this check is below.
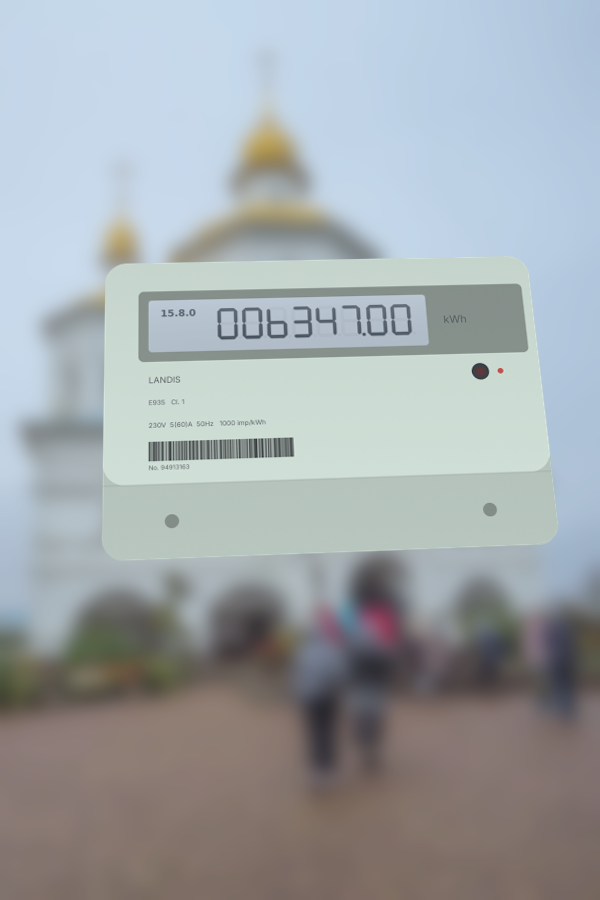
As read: 6347.00,kWh
